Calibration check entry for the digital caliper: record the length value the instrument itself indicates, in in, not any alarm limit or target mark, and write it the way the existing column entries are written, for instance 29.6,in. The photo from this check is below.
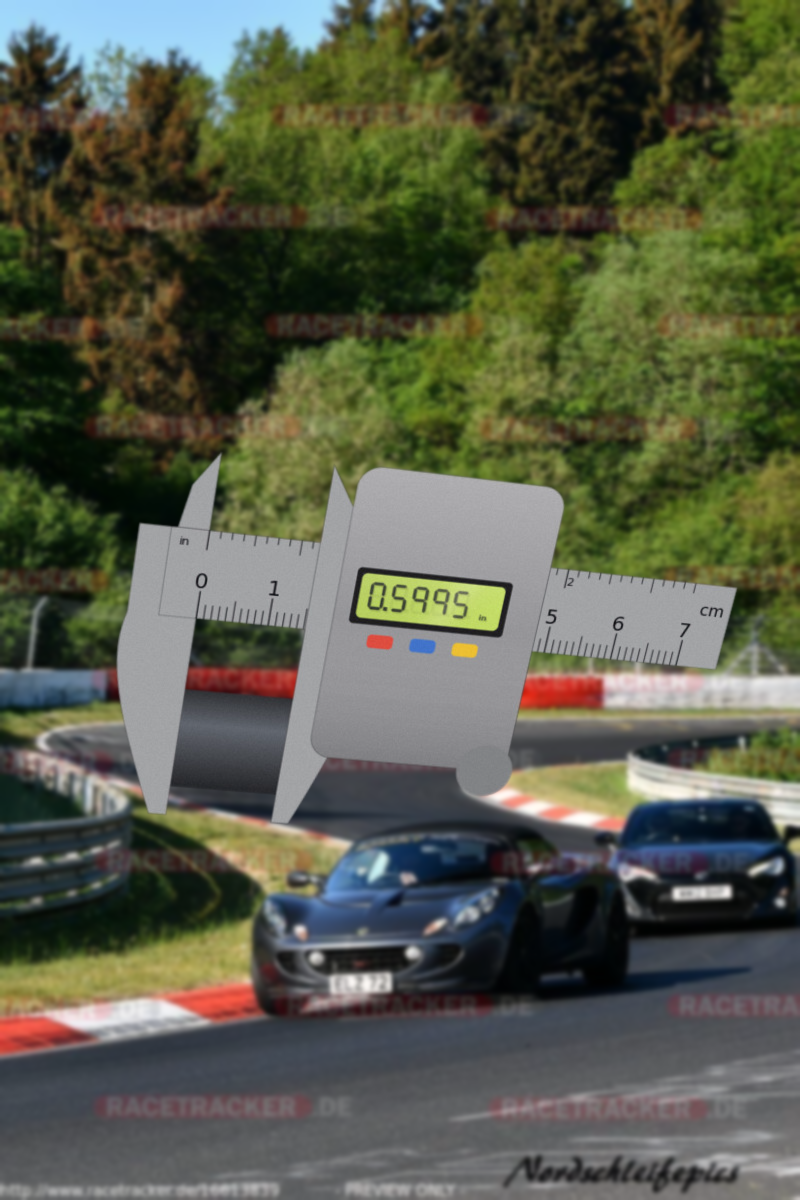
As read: 0.5995,in
